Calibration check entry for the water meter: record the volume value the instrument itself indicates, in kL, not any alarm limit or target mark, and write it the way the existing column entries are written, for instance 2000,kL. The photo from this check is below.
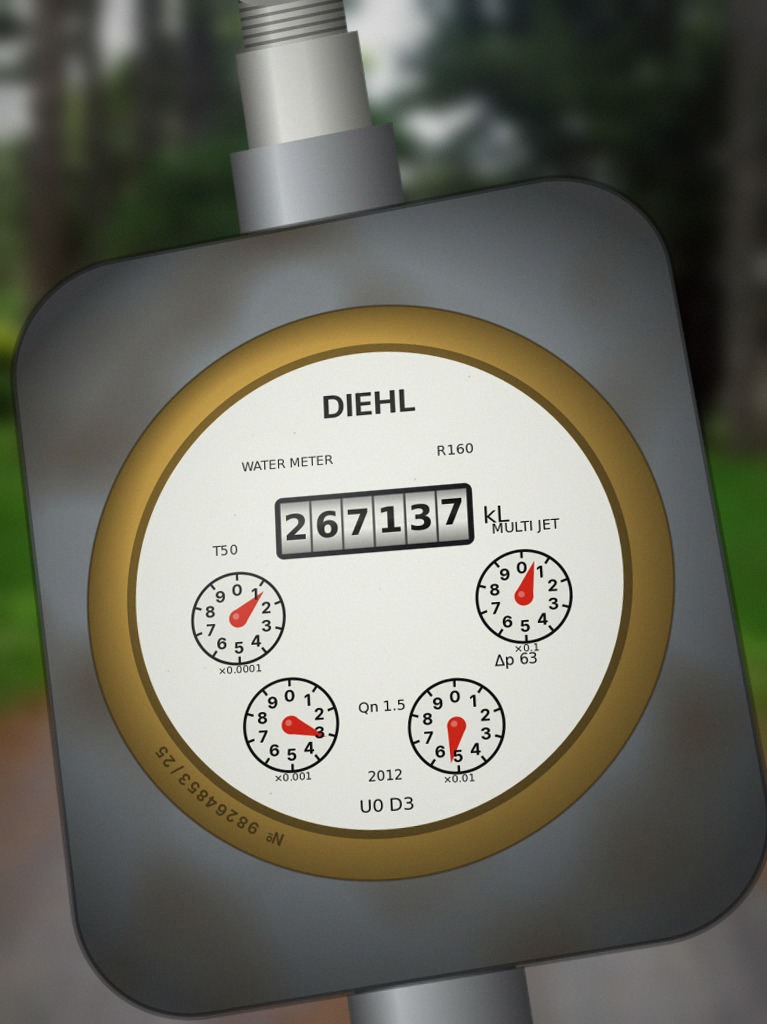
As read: 267137.0531,kL
